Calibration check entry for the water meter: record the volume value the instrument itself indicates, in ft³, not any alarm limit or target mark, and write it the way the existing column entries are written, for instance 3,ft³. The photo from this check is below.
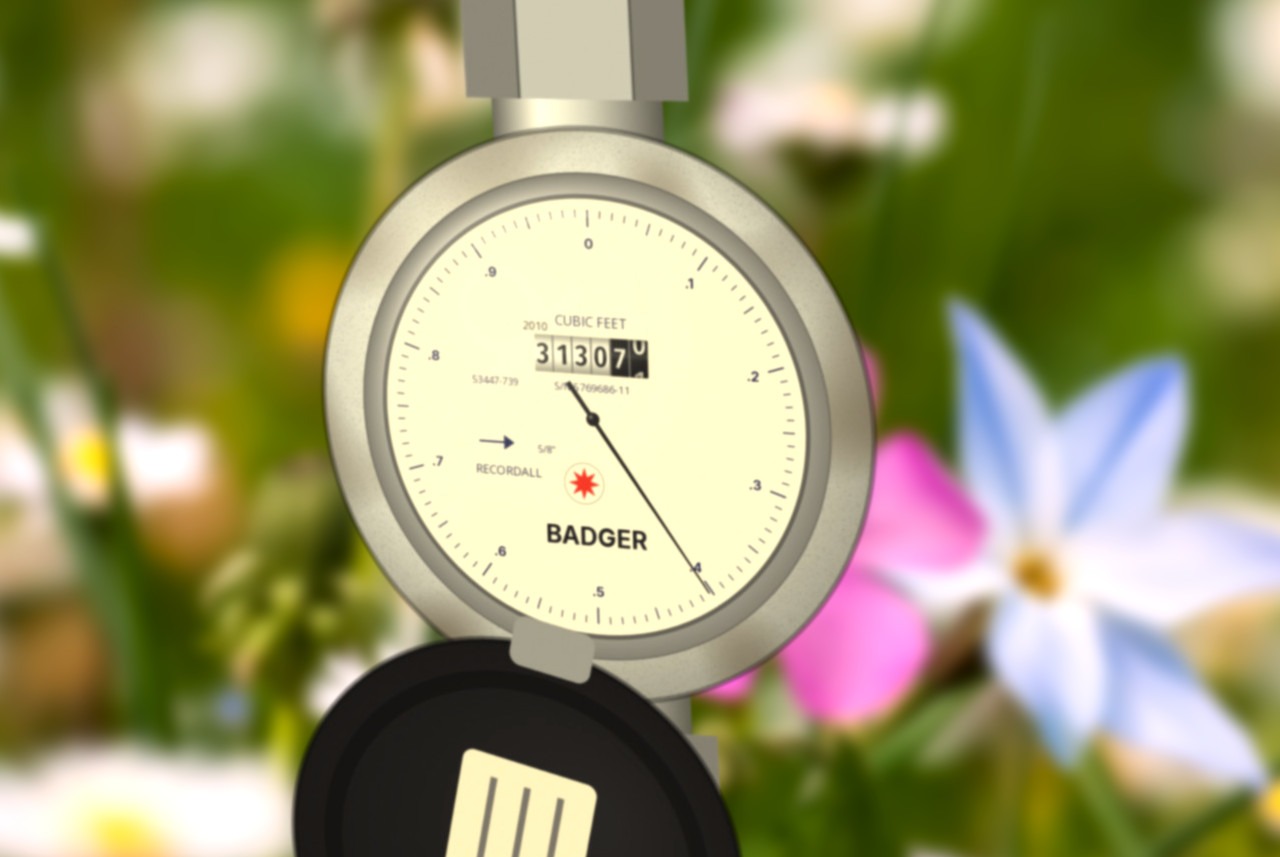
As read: 313070.40,ft³
